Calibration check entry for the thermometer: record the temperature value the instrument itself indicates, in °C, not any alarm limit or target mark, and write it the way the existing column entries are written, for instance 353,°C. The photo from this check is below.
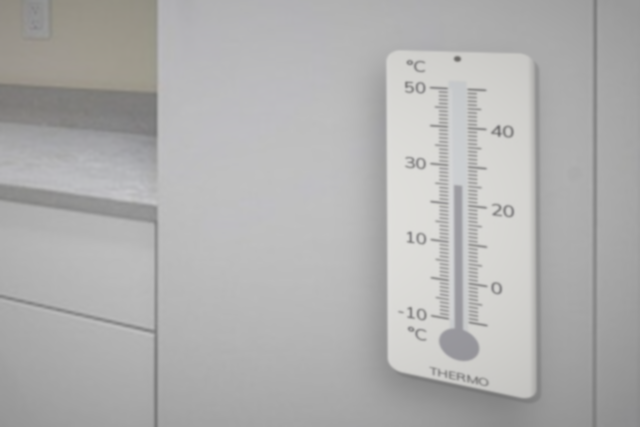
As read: 25,°C
